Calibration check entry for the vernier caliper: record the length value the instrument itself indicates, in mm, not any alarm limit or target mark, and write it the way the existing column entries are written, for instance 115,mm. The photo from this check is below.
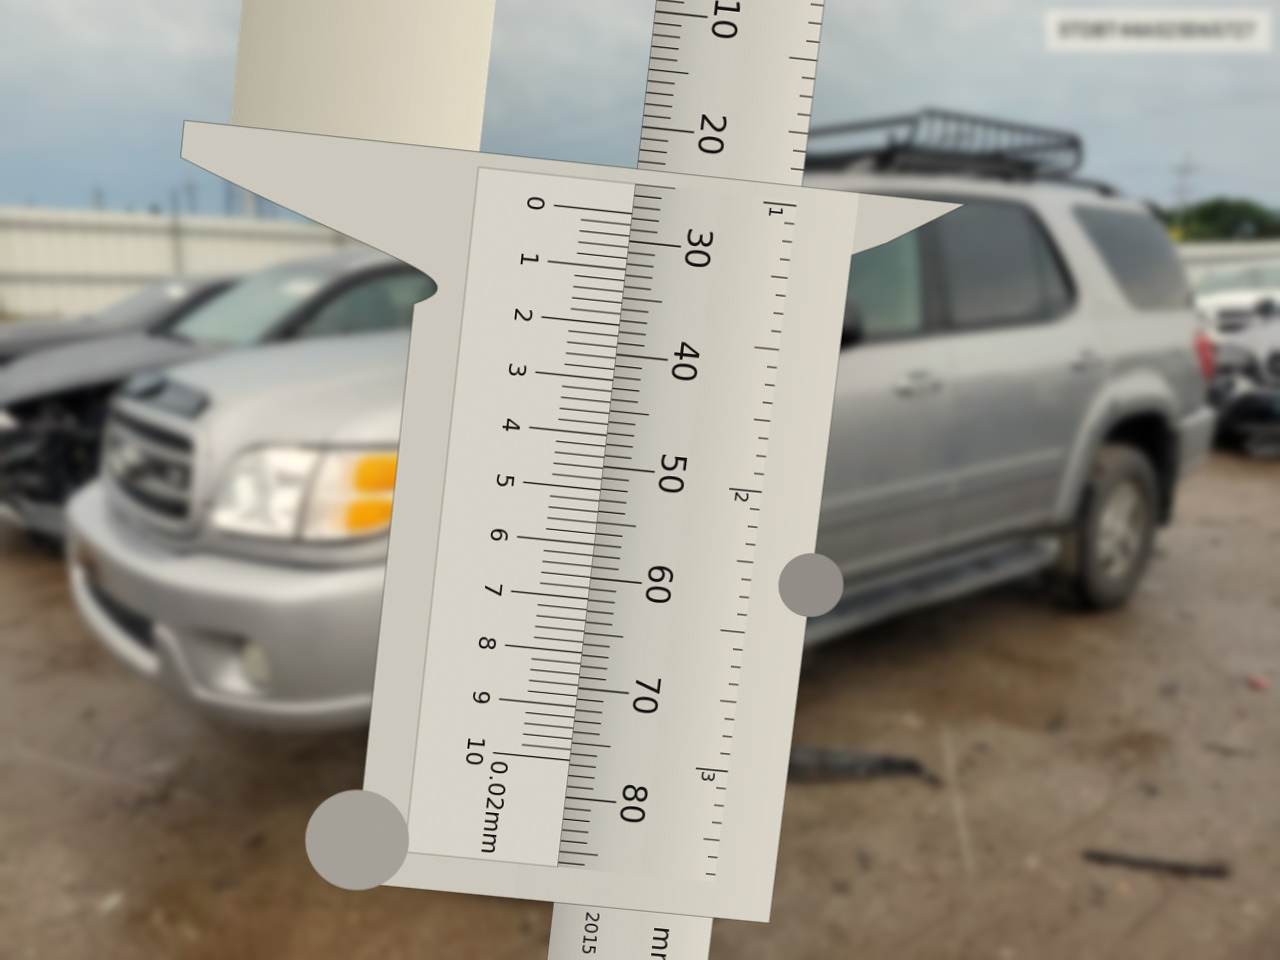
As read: 27.6,mm
